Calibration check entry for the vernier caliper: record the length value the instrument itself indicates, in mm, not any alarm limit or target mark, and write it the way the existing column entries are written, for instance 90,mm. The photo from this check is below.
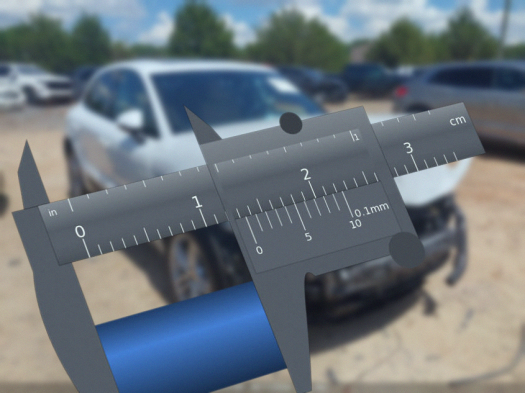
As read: 13.5,mm
